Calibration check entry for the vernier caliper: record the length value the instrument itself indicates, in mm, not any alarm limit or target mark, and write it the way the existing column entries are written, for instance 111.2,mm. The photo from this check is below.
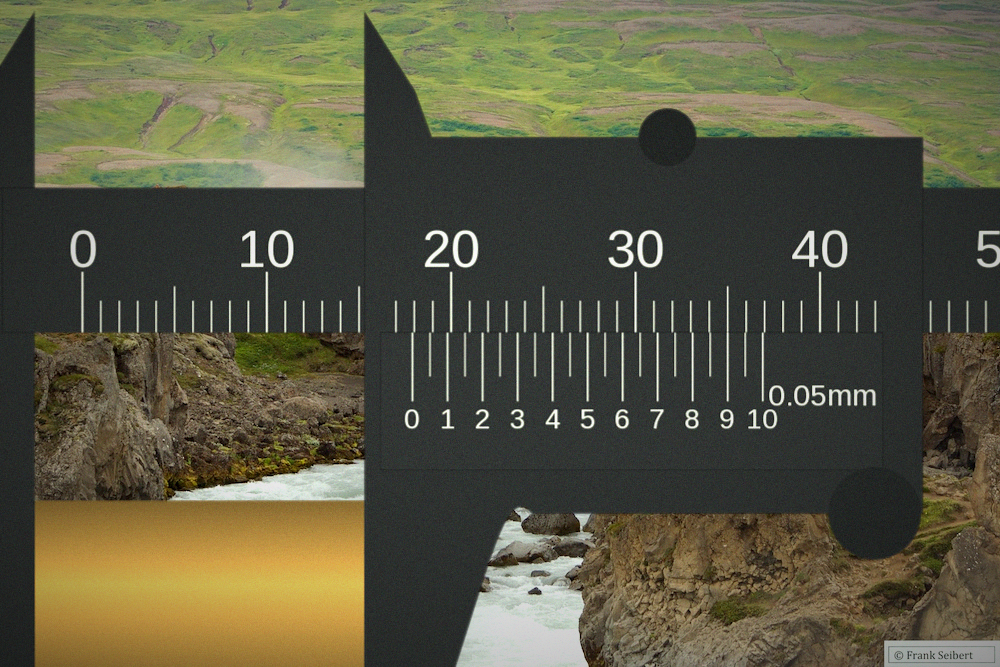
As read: 17.9,mm
